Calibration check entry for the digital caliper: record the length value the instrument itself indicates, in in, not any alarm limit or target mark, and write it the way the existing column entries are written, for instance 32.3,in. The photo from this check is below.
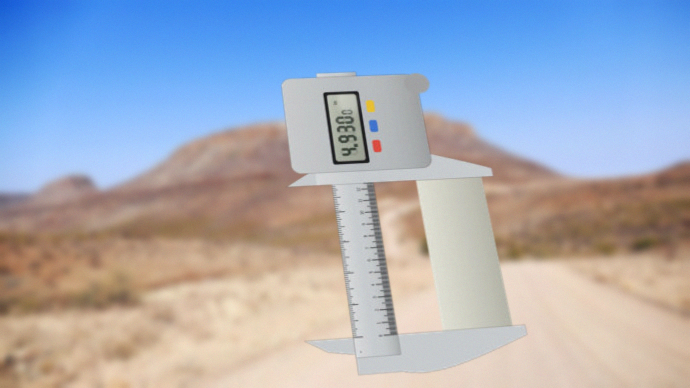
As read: 4.9300,in
